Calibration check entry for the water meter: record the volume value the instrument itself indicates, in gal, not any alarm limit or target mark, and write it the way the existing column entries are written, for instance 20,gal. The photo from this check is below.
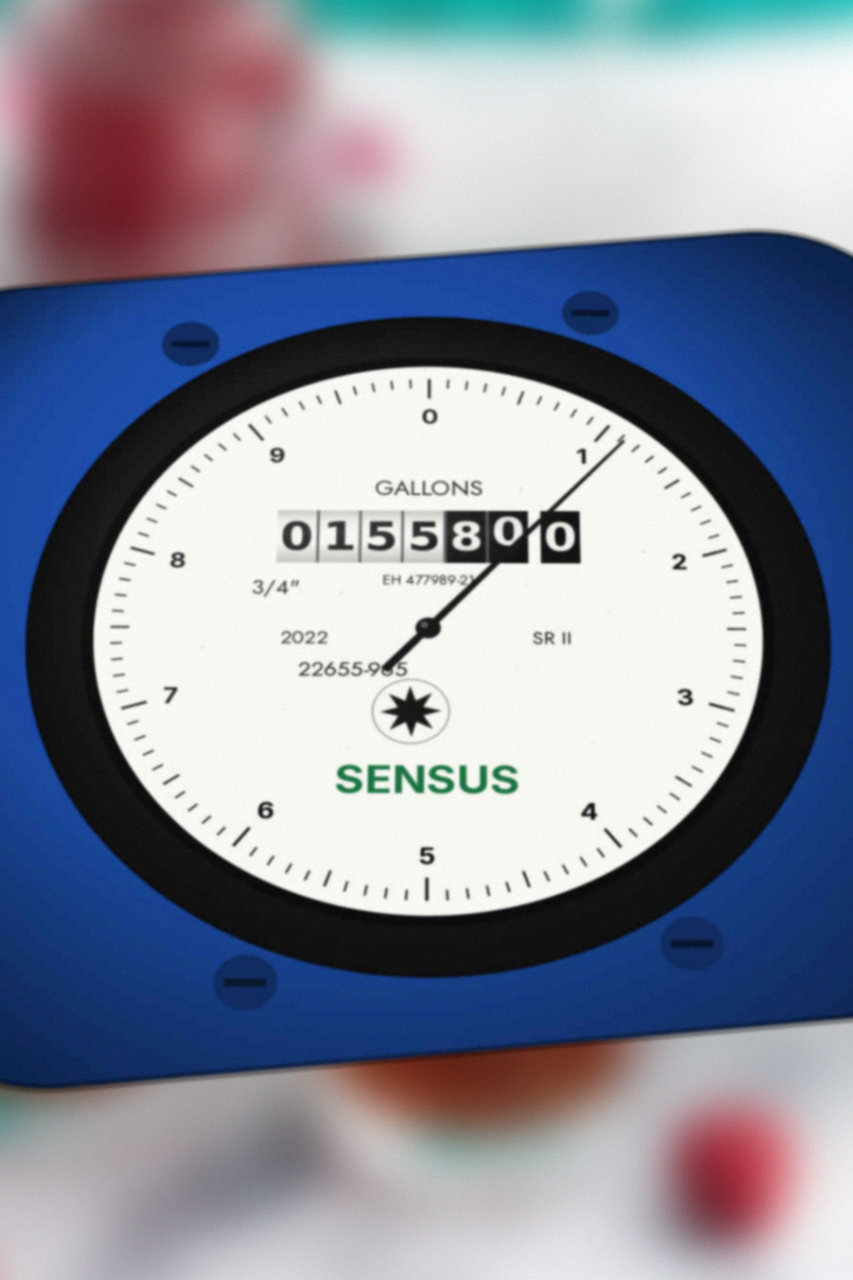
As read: 155801.1,gal
